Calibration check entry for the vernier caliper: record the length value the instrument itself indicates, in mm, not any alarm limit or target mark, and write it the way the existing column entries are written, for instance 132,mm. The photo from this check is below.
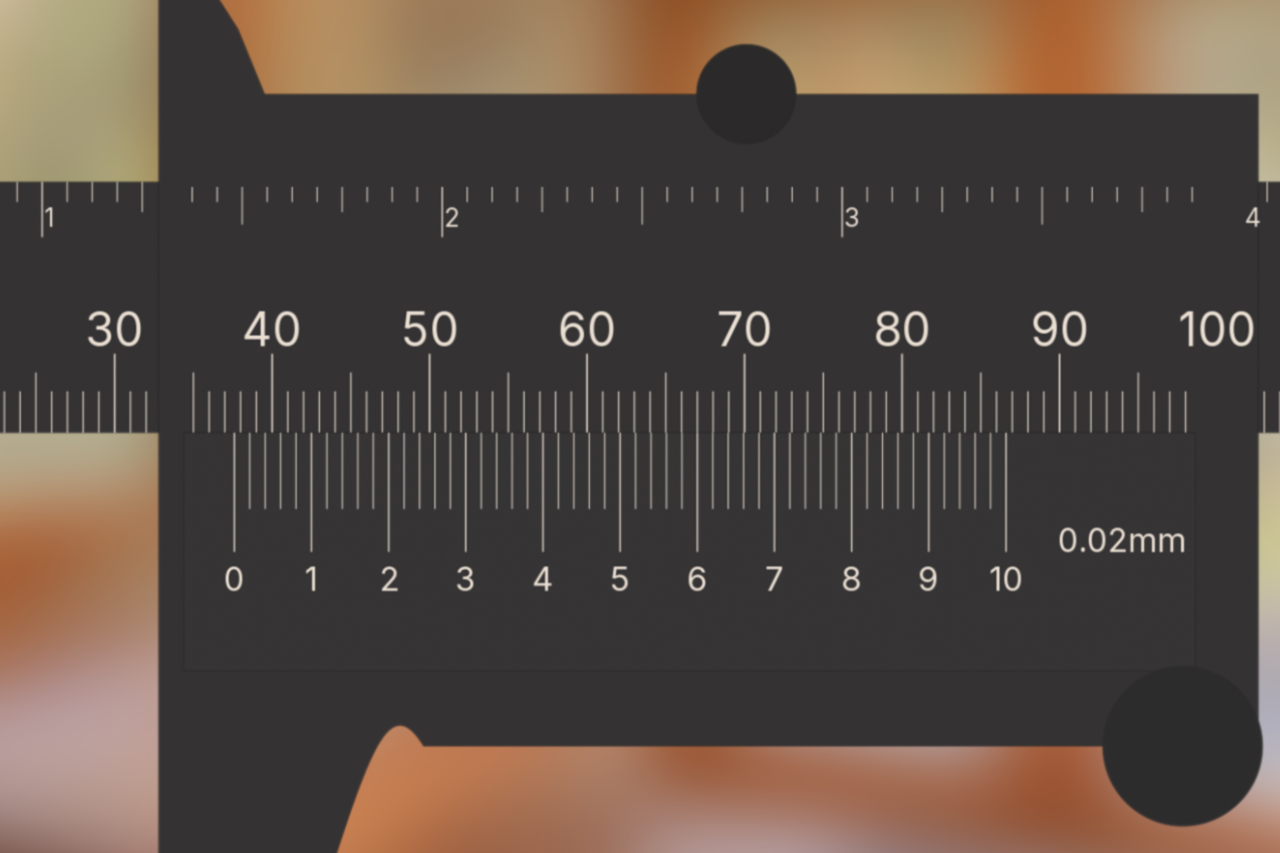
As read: 37.6,mm
